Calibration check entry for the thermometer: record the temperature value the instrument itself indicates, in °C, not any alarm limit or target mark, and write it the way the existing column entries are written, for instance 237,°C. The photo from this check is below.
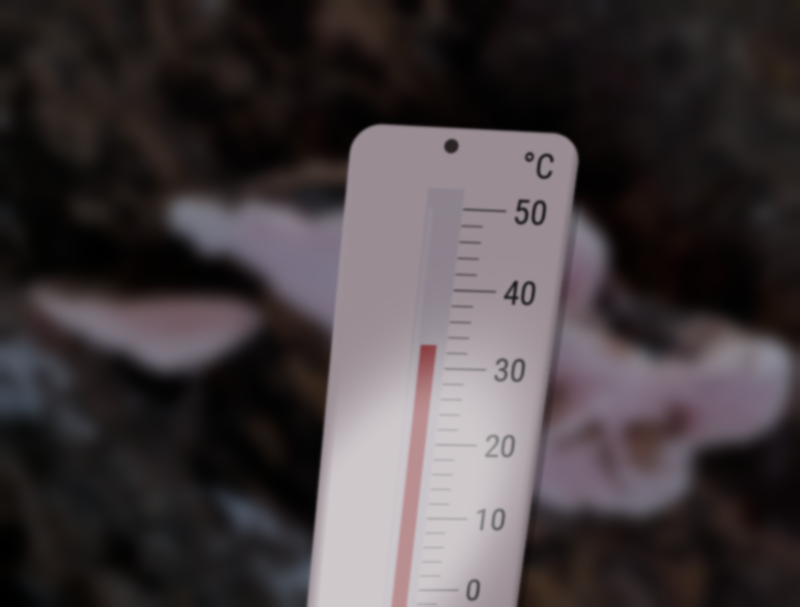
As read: 33,°C
